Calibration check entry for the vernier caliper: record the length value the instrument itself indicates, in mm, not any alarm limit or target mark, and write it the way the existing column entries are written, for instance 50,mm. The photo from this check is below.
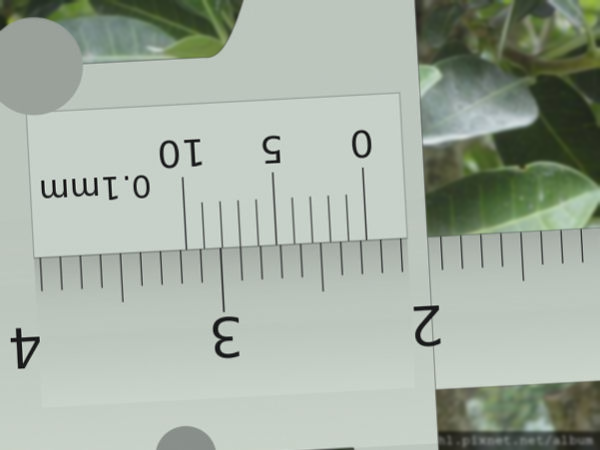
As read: 22.7,mm
